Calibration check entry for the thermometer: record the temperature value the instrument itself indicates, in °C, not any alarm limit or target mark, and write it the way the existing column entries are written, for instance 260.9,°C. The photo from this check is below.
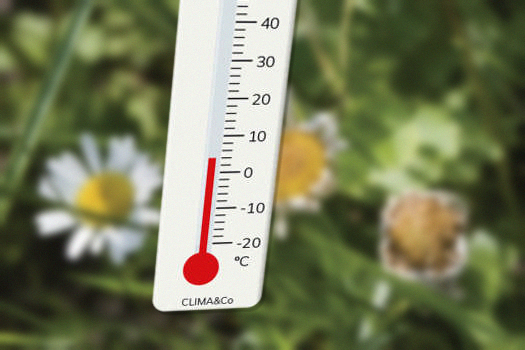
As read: 4,°C
